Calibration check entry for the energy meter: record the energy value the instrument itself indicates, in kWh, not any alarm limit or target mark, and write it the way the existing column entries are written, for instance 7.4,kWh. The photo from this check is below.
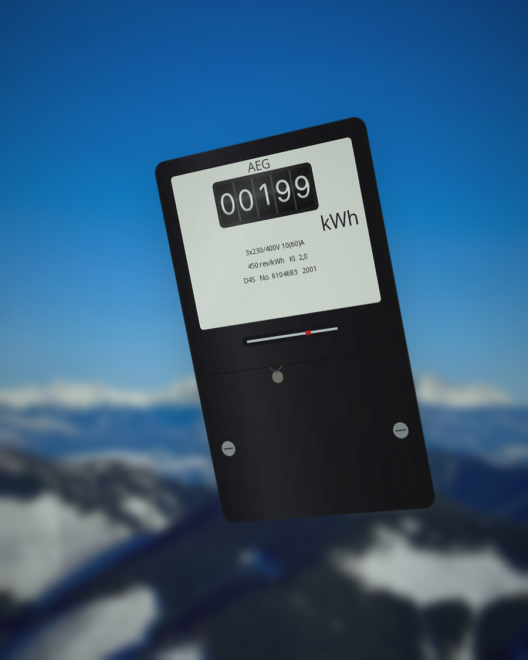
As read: 199,kWh
